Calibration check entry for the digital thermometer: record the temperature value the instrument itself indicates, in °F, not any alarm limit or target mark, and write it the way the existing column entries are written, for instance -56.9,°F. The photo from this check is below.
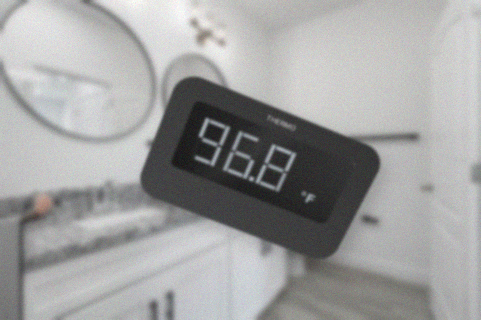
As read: 96.8,°F
